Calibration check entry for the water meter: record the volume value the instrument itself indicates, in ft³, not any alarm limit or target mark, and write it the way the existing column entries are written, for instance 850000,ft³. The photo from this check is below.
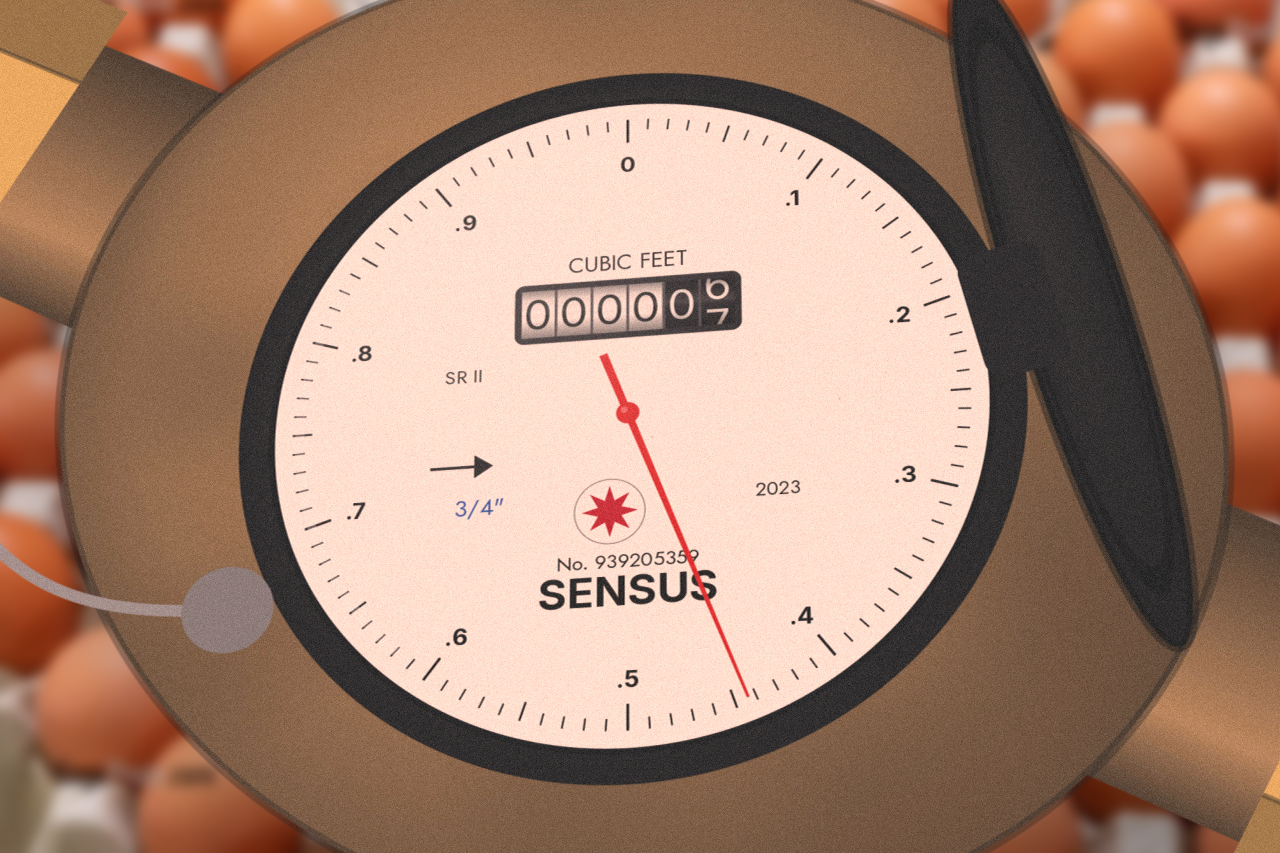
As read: 6.44,ft³
